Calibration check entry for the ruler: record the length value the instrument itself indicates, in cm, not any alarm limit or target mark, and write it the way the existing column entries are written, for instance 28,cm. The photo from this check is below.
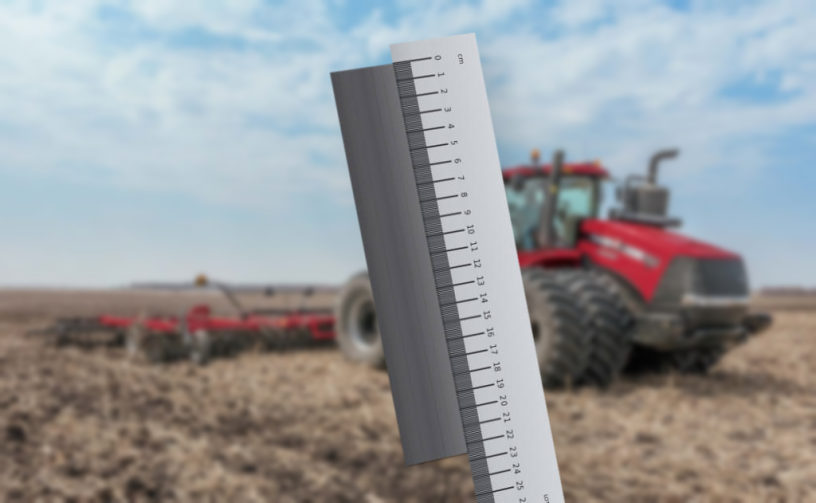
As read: 22.5,cm
